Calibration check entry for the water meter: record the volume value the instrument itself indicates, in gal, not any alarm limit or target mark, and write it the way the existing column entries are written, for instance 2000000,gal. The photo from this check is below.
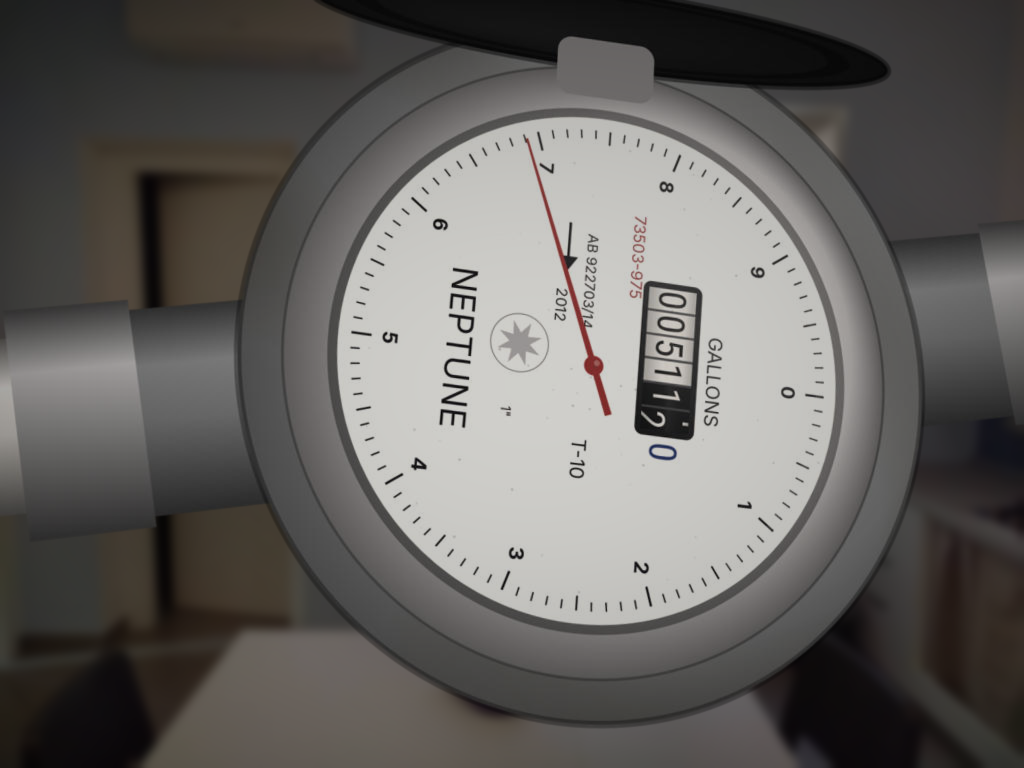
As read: 51116.9,gal
